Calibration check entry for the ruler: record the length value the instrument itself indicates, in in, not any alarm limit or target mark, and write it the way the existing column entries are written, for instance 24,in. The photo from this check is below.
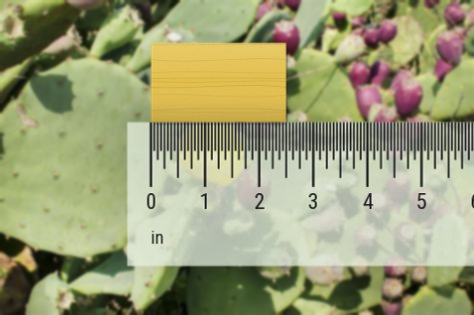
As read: 2.5,in
